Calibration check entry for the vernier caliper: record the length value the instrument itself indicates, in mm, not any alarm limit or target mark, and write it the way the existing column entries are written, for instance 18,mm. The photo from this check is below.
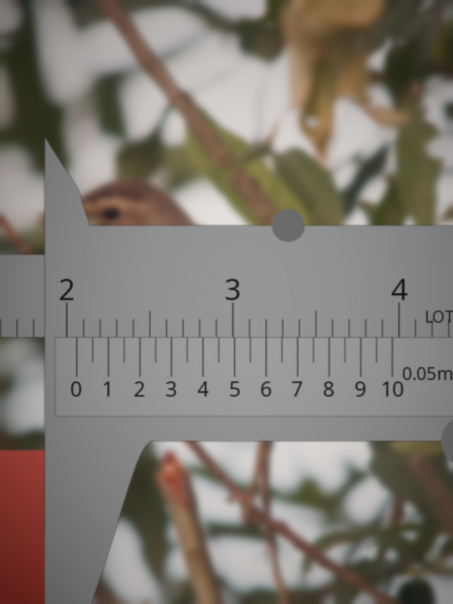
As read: 20.6,mm
